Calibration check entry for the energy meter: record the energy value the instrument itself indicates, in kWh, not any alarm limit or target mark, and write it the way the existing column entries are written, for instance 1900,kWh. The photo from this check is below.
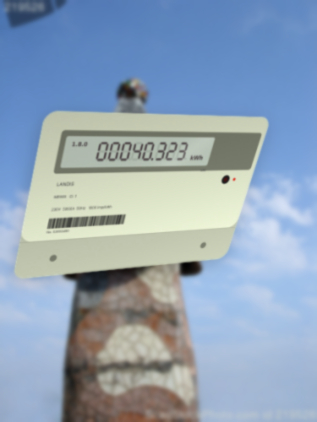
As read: 40.323,kWh
